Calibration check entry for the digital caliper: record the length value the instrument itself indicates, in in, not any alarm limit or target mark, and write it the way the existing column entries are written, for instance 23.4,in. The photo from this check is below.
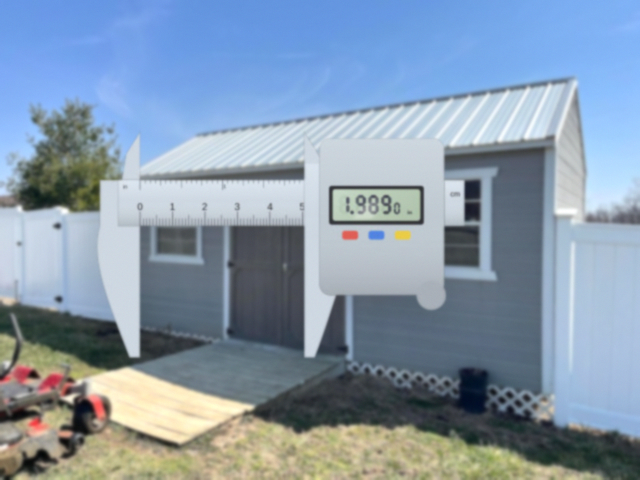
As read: 1.9890,in
